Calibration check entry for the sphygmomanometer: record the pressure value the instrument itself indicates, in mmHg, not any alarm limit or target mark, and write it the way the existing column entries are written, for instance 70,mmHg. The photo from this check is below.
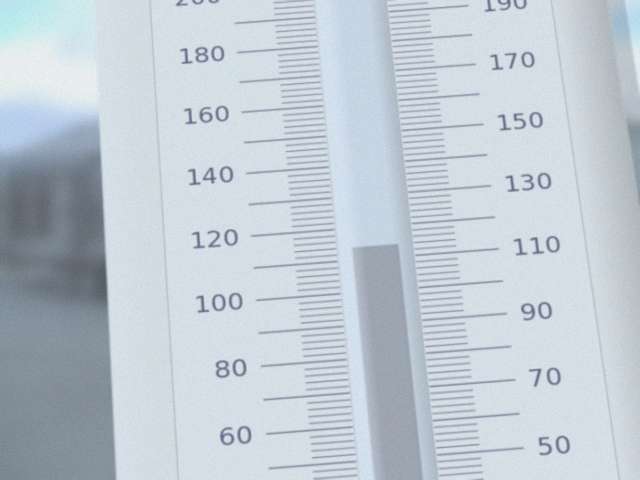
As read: 114,mmHg
